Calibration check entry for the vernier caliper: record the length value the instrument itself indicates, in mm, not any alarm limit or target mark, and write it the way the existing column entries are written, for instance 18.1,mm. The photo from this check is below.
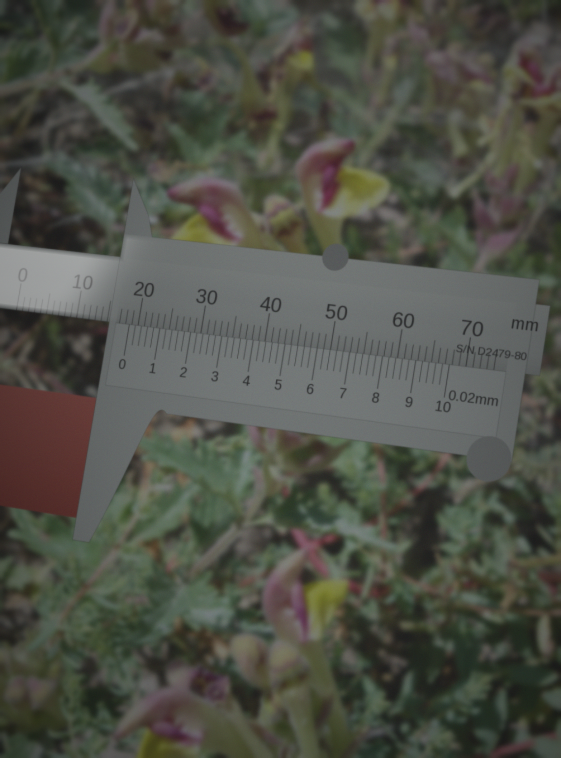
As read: 18.6,mm
